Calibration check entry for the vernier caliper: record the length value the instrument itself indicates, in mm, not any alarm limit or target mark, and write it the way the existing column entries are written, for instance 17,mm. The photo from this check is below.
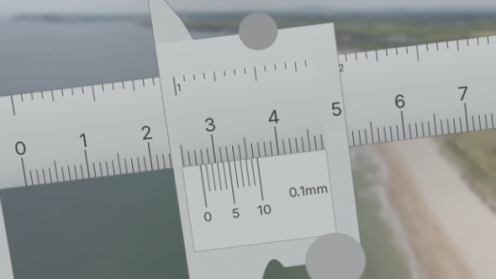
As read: 27.6,mm
